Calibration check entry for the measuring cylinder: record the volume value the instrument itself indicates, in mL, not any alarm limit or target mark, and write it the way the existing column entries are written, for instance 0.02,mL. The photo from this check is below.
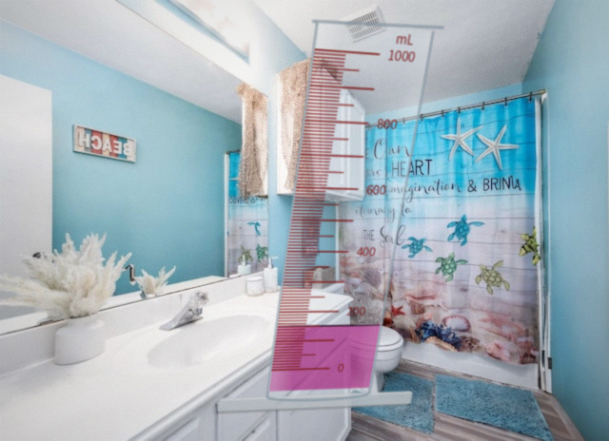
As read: 150,mL
